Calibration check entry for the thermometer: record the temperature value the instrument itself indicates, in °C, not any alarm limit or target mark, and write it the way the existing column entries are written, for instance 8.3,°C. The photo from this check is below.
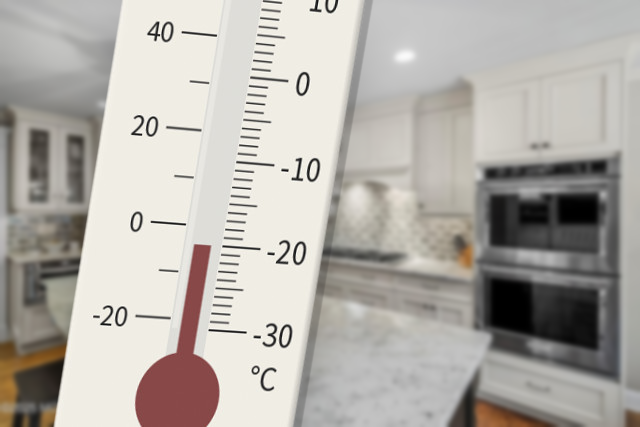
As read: -20,°C
